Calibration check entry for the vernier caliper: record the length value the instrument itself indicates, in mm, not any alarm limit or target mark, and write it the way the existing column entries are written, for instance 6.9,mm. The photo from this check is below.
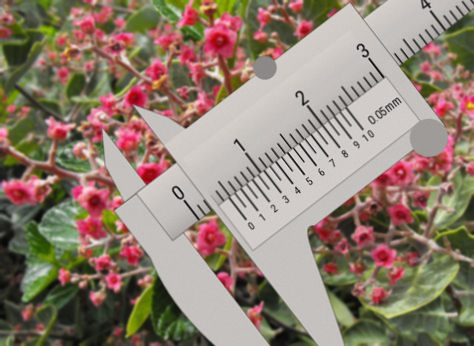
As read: 4.8,mm
